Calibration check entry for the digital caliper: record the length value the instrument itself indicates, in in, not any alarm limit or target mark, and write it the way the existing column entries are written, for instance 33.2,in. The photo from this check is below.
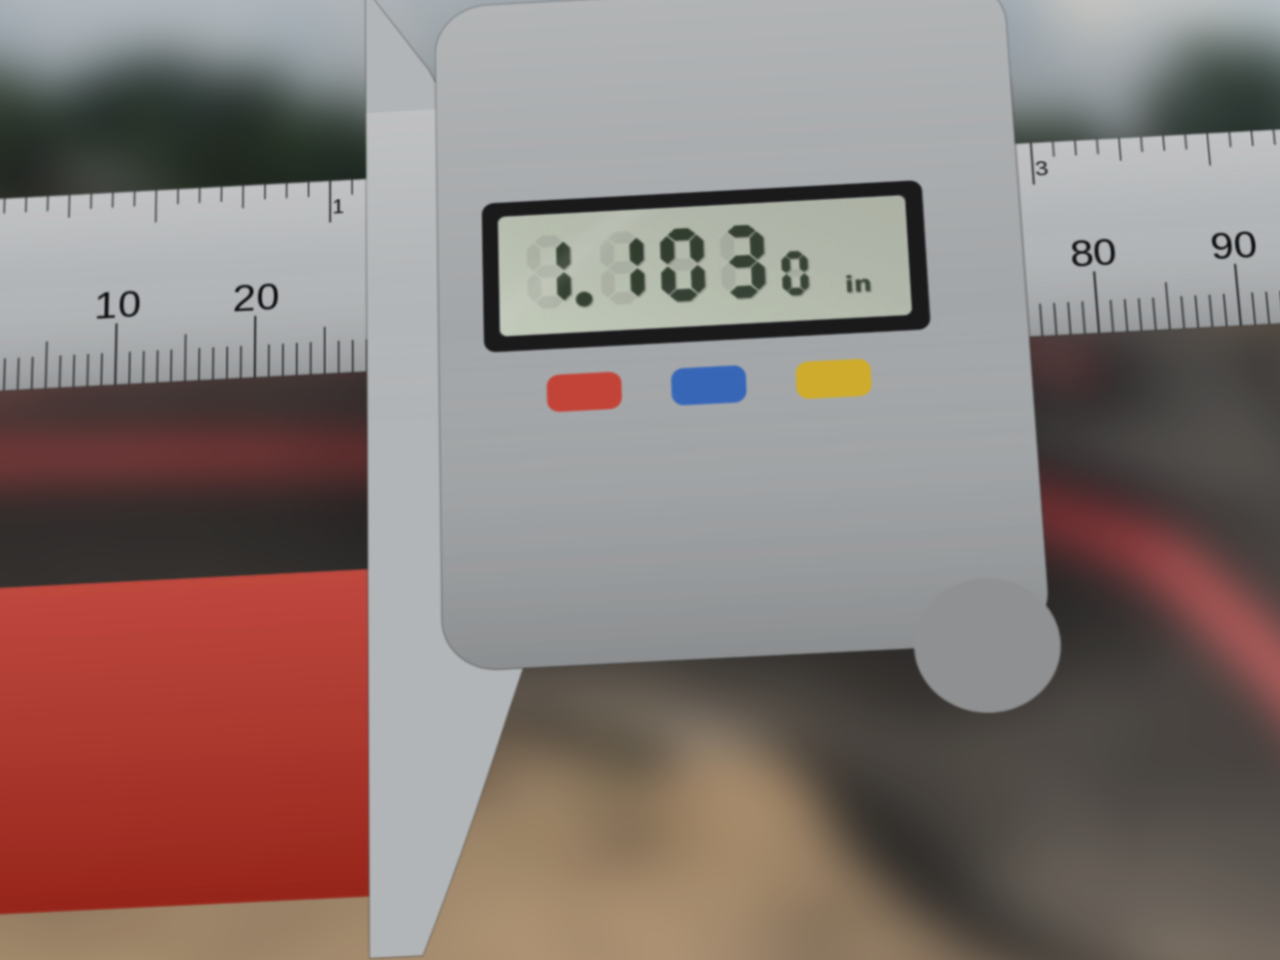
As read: 1.1030,in
